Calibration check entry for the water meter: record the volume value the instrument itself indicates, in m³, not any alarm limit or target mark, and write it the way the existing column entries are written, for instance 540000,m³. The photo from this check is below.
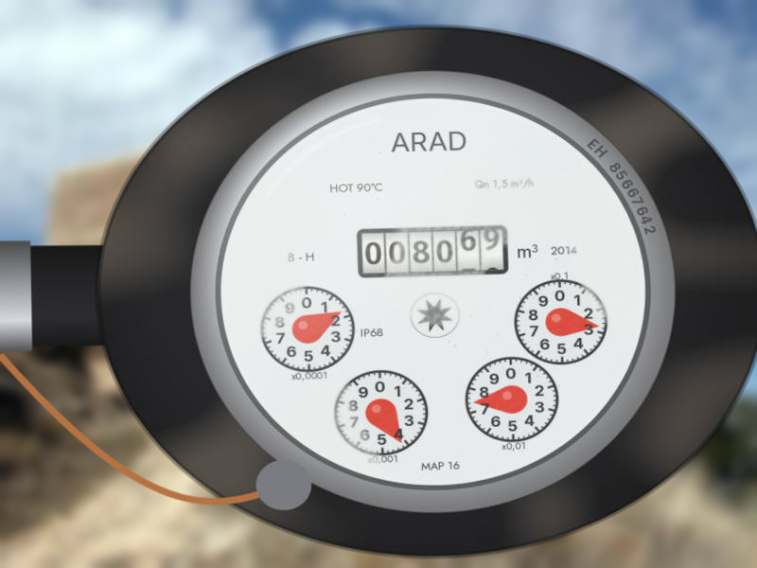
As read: 8069.2741,m³
